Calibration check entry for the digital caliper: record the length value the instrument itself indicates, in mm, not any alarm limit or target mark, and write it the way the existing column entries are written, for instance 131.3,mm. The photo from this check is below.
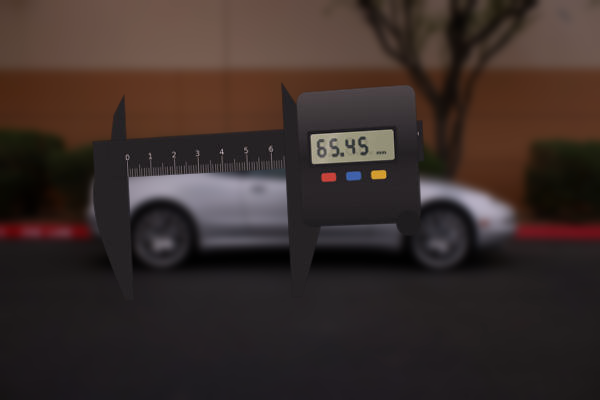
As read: 65.45,mm
